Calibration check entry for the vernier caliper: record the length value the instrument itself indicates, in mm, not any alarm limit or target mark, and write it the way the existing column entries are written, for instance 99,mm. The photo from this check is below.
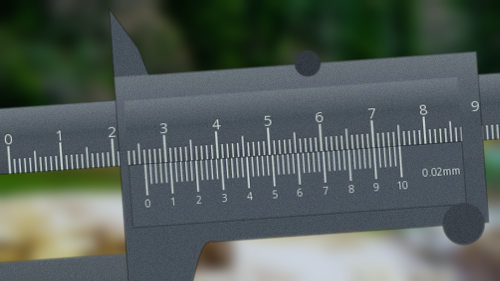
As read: 26.0,mm
